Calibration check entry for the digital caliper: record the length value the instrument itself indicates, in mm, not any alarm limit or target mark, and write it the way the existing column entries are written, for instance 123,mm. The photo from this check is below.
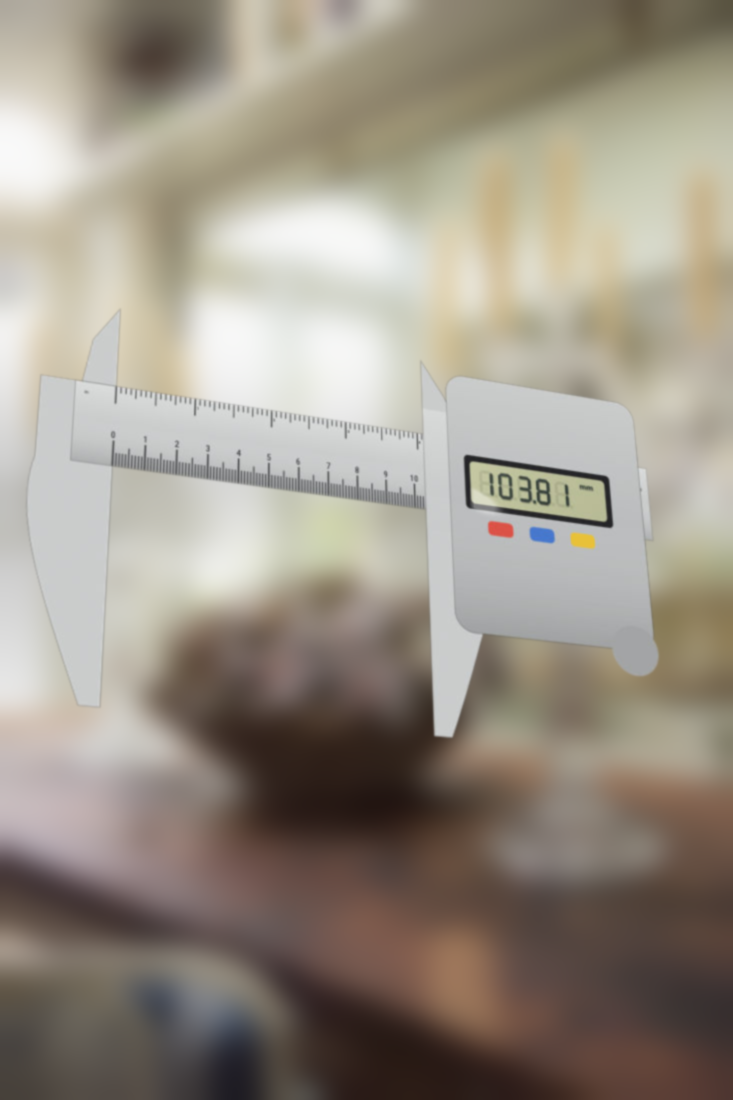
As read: 103.81,mm
